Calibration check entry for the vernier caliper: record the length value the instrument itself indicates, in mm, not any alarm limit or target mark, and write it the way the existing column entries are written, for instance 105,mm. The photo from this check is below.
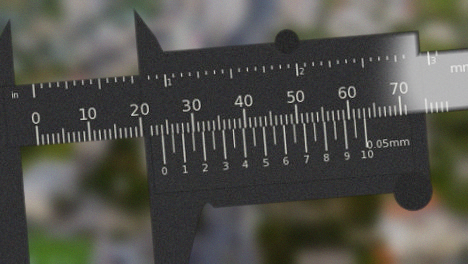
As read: 24.0,mm
